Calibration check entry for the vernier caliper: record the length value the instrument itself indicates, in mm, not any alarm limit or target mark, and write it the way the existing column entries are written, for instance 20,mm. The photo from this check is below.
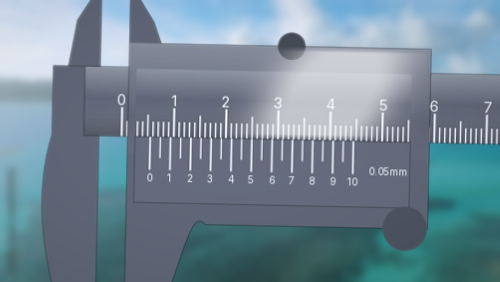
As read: 5.5,mm
